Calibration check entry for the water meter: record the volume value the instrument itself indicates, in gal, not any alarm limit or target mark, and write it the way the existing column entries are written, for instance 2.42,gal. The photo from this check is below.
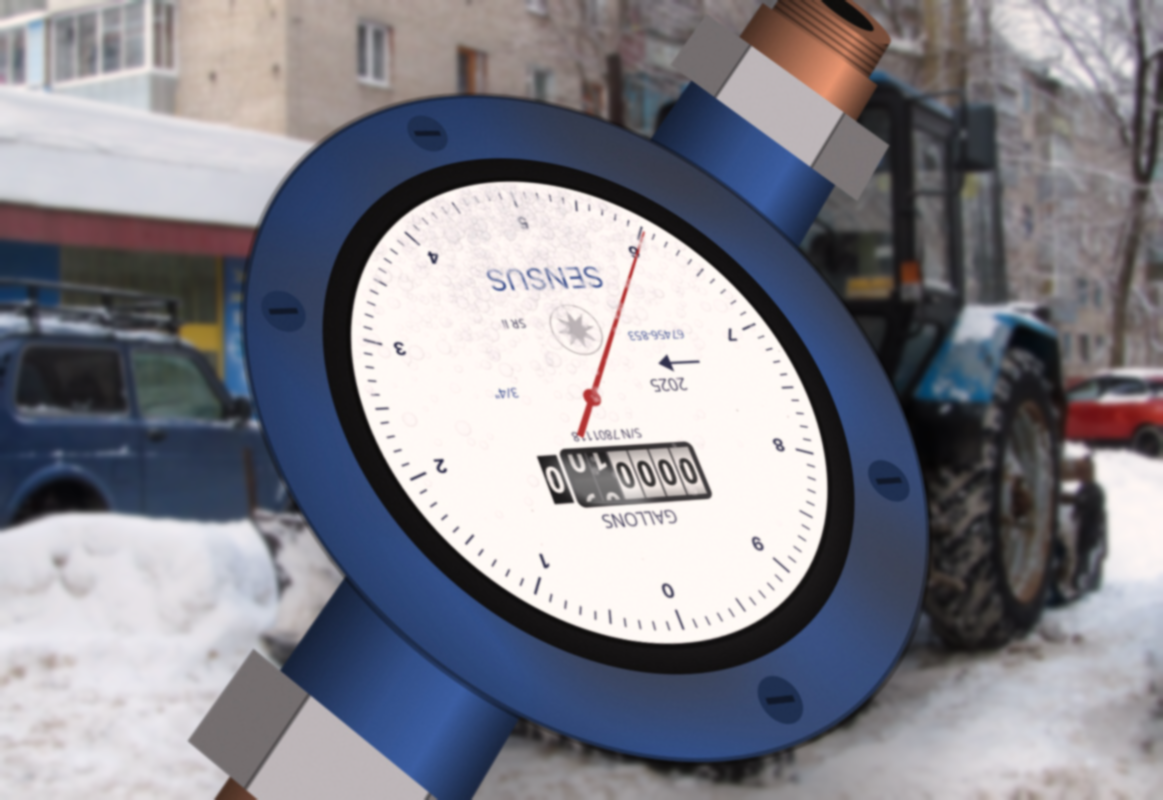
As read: 96.0,gal
